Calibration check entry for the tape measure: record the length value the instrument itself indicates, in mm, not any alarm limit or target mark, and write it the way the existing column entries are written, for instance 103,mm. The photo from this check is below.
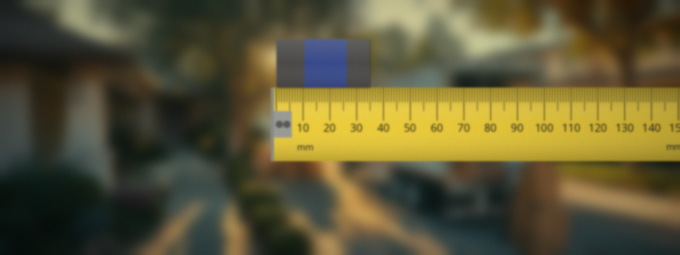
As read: 35,mm
